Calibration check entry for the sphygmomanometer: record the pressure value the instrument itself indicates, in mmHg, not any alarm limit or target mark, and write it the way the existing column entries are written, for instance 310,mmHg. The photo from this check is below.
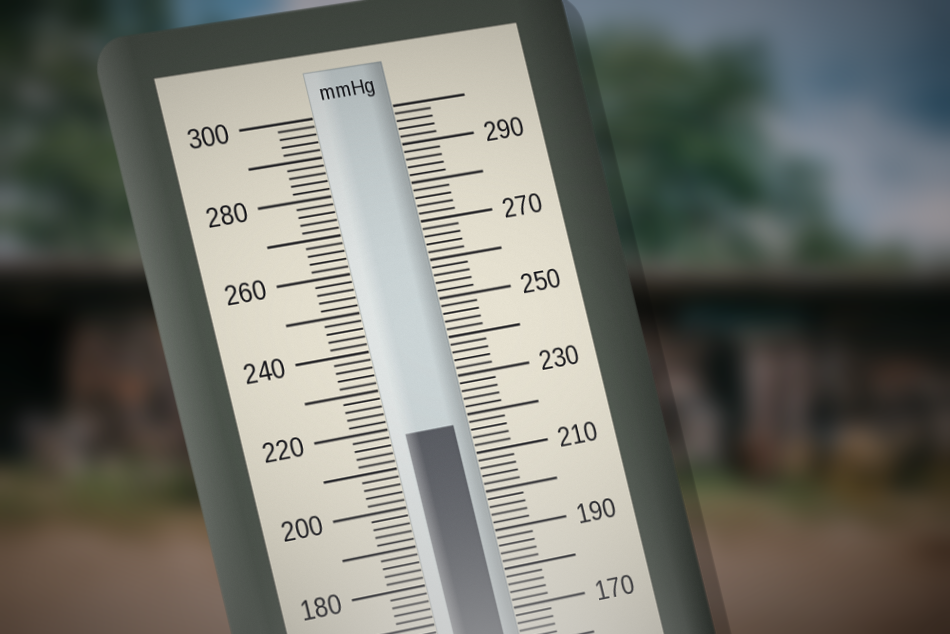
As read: 218,mmHg
